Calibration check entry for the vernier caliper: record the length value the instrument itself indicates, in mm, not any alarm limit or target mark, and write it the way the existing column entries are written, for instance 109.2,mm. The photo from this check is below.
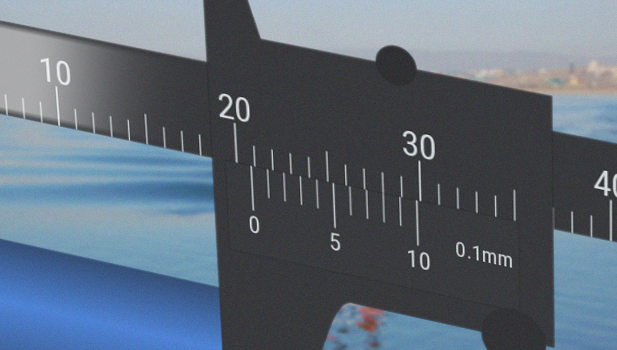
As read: 20.8,mm
